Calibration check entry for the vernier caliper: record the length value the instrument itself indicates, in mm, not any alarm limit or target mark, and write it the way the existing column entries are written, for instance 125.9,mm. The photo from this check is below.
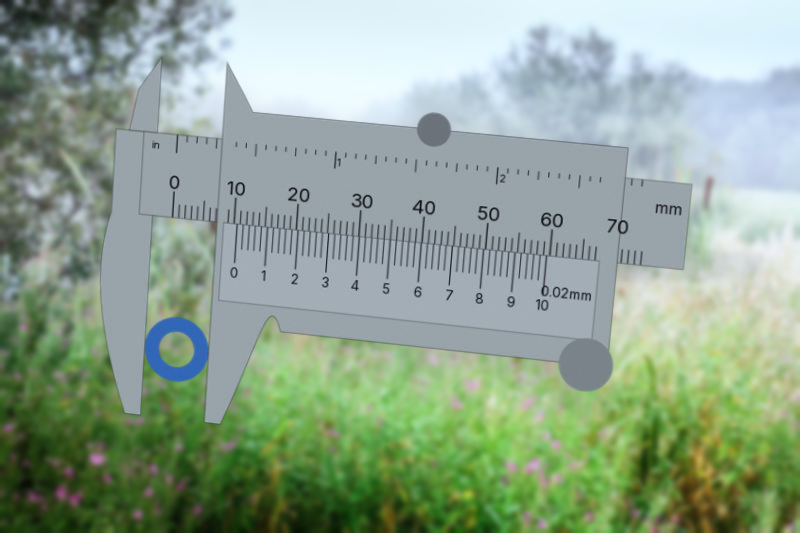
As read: 10.5,mm
